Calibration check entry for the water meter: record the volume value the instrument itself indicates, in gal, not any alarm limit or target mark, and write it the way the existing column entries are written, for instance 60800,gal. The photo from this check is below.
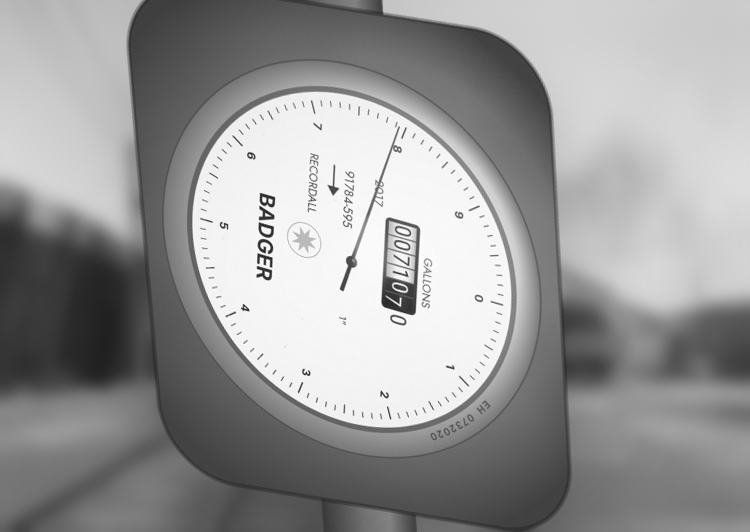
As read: 71067.9,gal
